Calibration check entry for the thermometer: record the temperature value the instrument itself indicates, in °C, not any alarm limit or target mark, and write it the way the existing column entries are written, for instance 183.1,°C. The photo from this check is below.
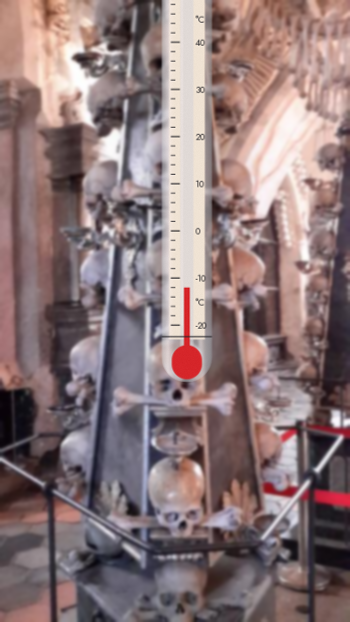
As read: -12,°C
